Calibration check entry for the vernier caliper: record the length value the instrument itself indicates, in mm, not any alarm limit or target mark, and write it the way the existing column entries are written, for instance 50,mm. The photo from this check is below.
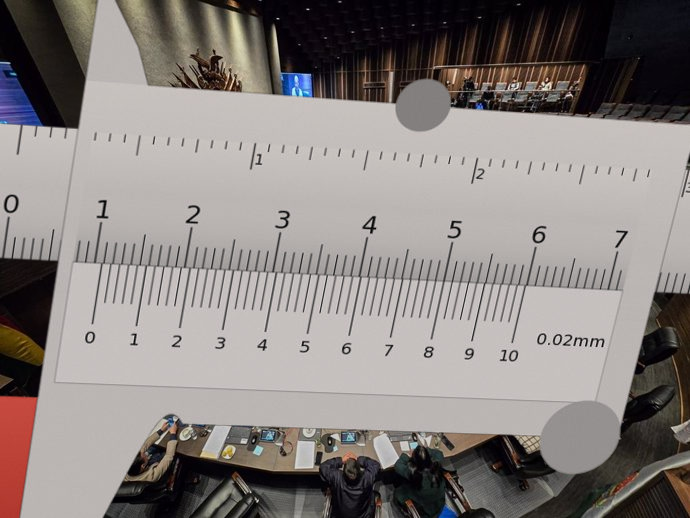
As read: 10.8,mm
